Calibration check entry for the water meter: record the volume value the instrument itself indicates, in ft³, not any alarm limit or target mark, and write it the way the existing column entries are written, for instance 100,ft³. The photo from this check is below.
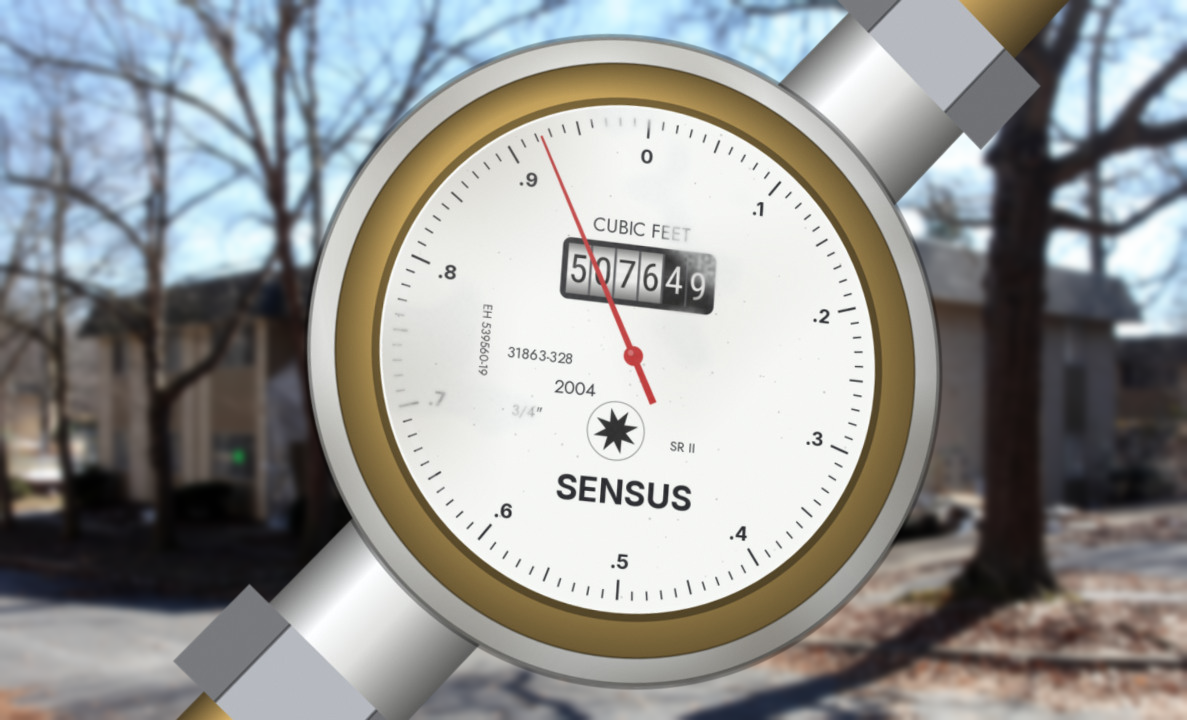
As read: 507648.92,ft³
